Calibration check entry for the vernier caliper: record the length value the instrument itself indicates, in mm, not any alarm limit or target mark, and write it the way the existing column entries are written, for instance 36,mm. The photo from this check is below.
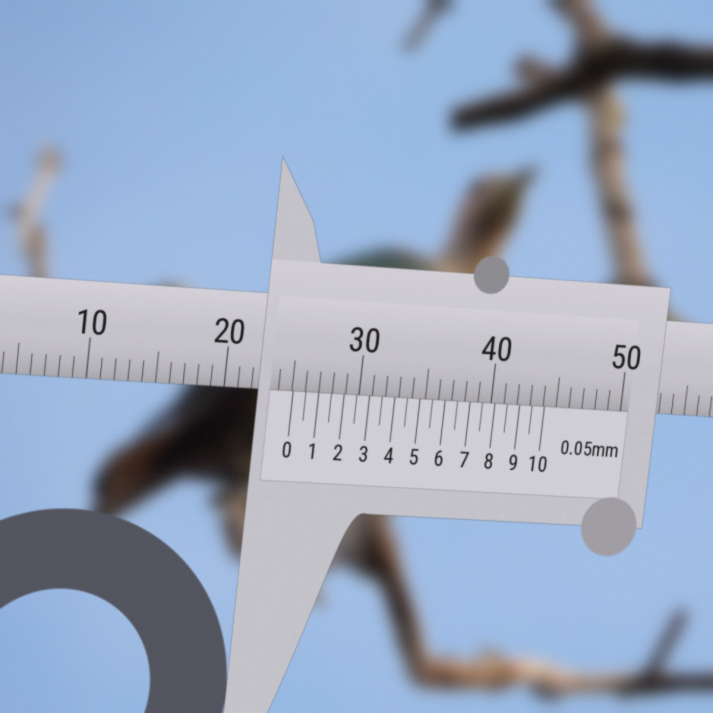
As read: 25.1,mm
